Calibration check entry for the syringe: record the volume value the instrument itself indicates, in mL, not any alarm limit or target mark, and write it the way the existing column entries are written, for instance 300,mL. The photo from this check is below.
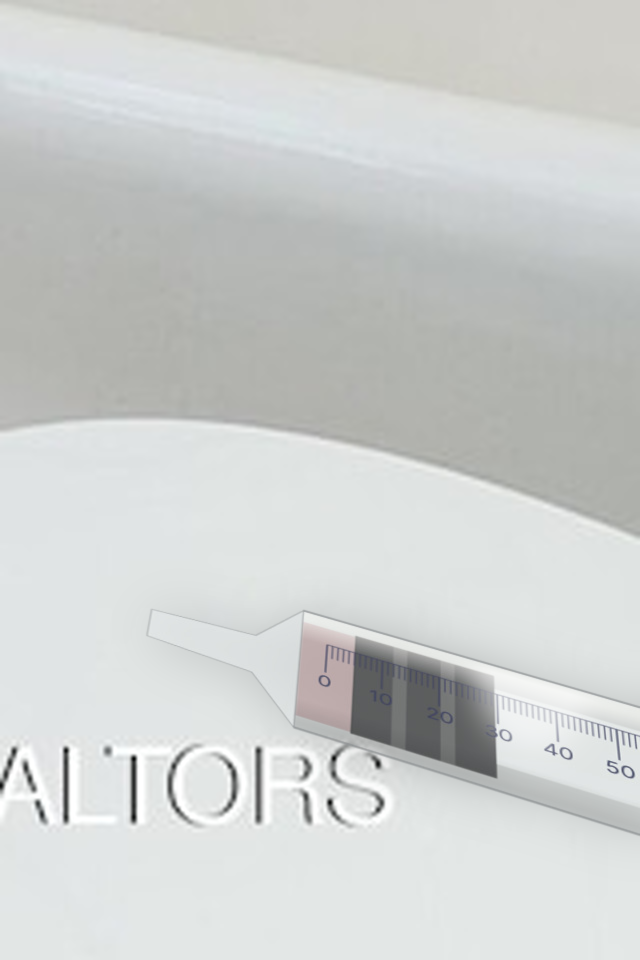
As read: 5,mL
